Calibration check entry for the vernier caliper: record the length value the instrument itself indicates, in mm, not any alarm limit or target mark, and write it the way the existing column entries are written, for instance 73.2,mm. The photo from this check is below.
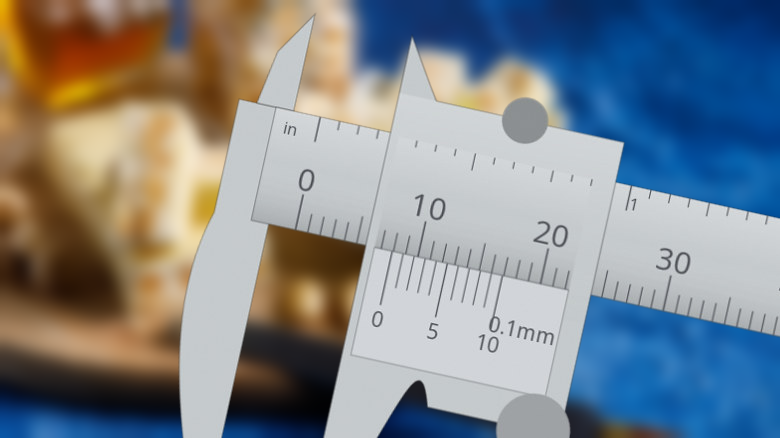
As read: 7.9,mm
